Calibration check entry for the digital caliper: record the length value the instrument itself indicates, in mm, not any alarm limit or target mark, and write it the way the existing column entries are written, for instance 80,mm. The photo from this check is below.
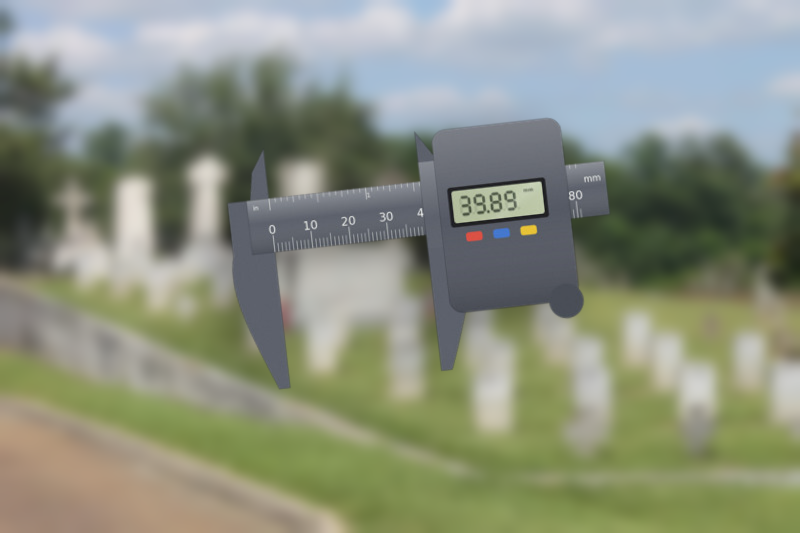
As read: 39.89,mm
